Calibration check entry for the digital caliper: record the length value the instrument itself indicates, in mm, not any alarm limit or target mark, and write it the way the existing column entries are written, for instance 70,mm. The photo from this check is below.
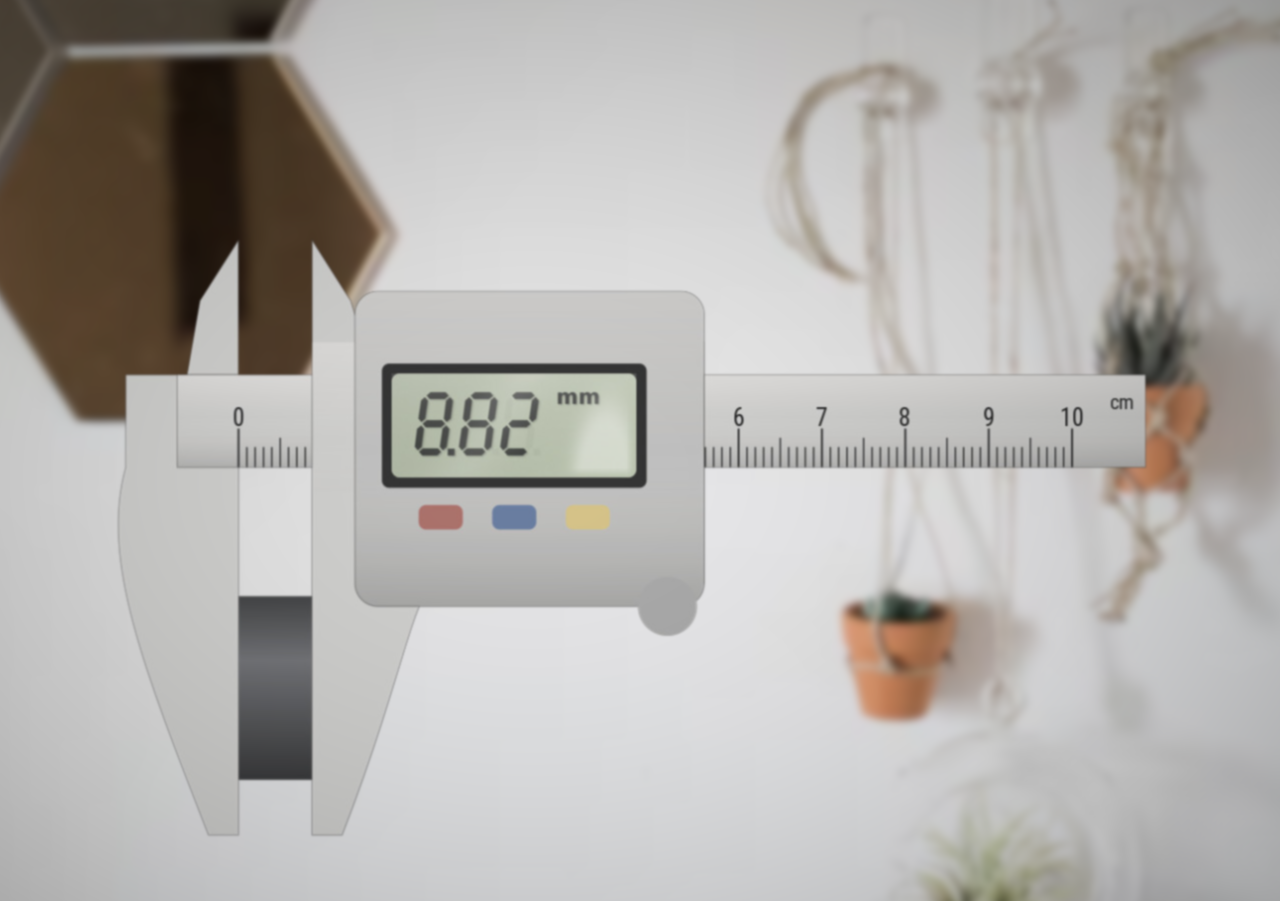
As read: 8.82,mm
